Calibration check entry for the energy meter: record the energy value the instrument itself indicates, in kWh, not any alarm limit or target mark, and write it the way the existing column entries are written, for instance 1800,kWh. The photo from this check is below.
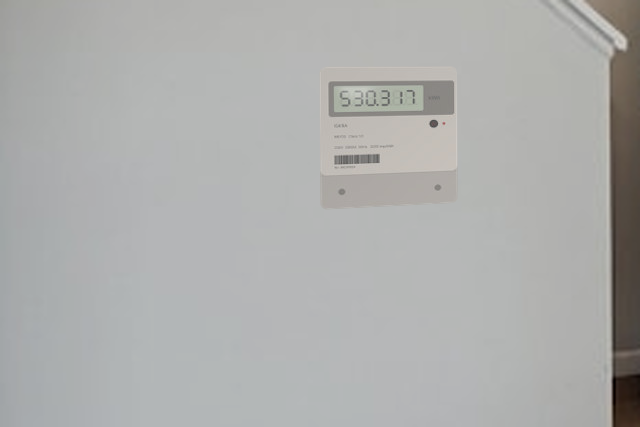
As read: 530.317,kWh
